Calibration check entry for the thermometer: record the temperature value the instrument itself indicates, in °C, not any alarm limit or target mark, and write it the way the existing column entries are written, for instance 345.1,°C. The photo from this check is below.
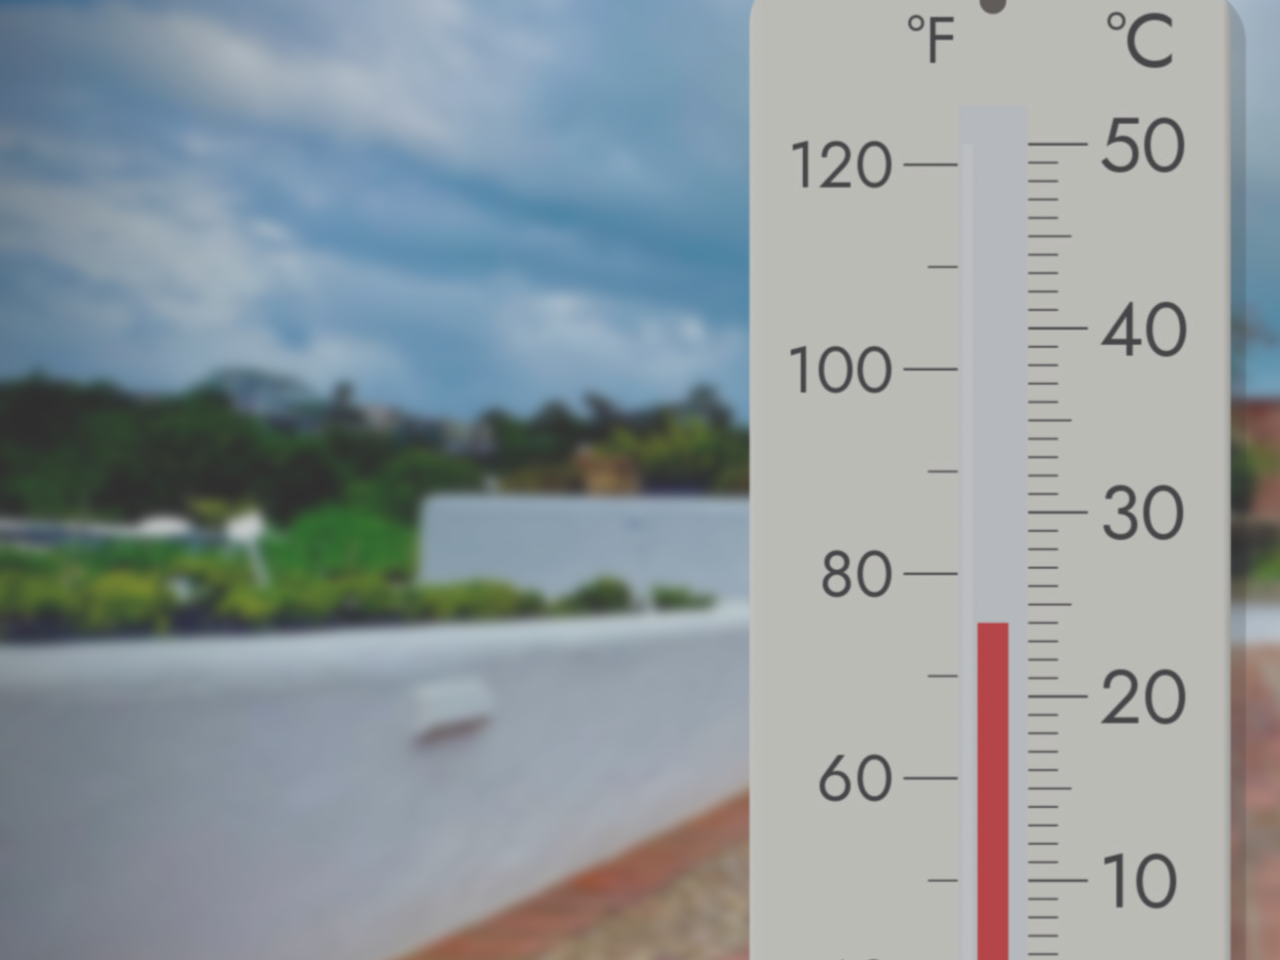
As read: 24,°C
